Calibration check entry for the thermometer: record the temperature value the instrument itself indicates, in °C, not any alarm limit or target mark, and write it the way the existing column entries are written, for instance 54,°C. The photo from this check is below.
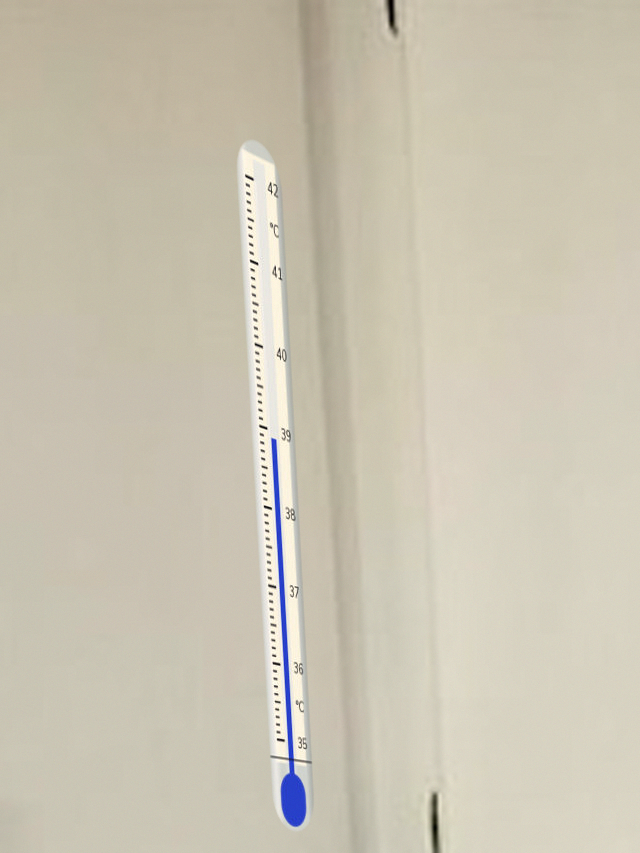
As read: 38.9,°C
